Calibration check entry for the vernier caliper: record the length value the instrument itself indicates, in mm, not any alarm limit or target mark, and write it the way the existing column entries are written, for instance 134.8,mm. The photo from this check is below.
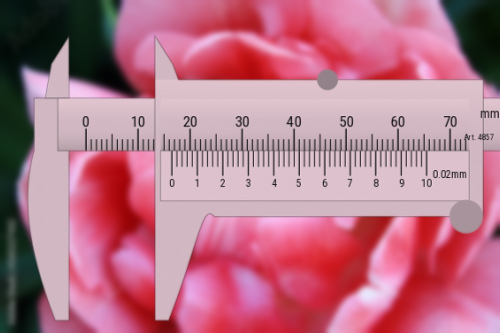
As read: 16.5,mm
